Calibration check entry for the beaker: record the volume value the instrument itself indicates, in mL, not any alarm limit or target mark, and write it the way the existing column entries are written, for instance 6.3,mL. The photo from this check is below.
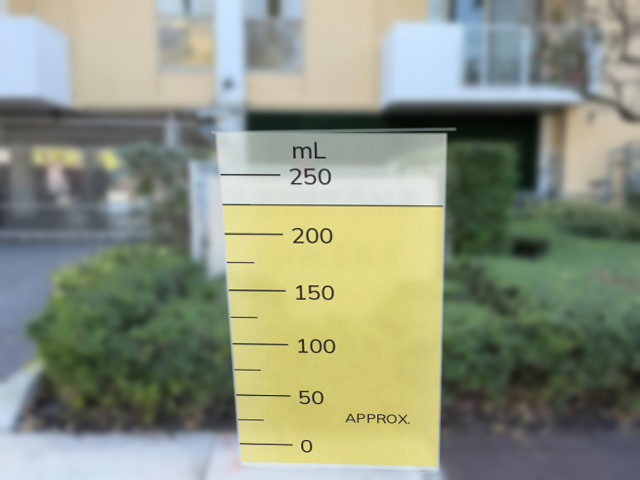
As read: 225,mL
